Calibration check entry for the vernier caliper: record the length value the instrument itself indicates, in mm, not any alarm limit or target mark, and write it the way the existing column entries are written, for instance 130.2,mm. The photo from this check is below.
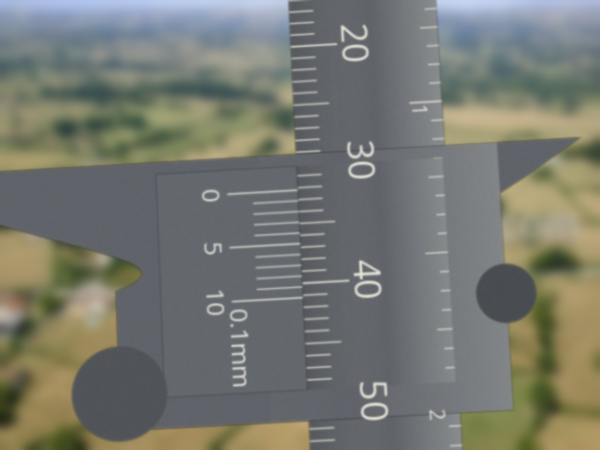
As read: 32.2,mm
